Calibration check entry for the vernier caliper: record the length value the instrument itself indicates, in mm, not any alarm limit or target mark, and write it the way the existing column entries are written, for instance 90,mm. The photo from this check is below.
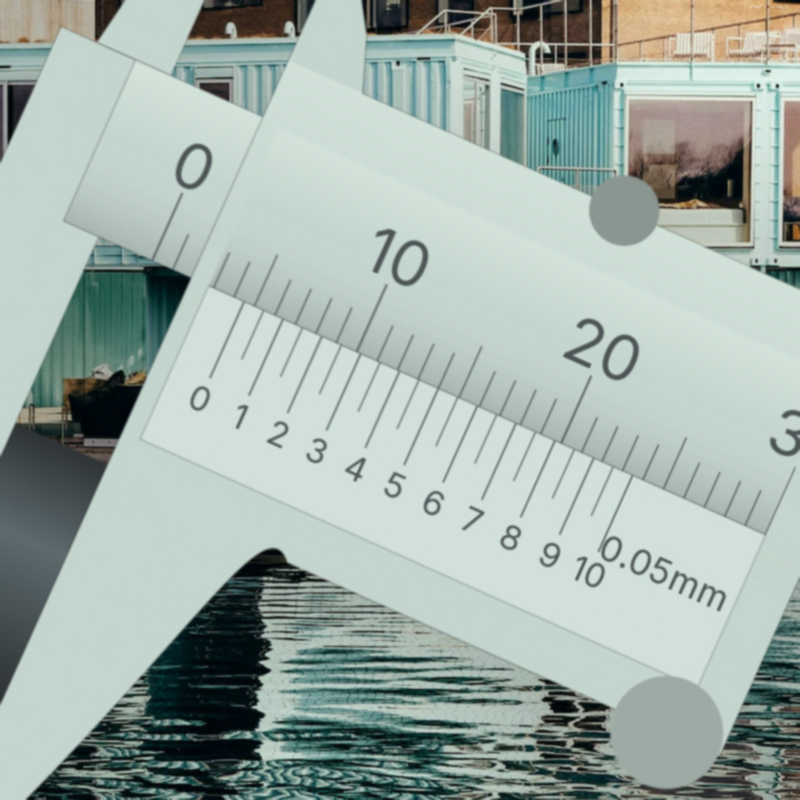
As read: 4.5,mm
